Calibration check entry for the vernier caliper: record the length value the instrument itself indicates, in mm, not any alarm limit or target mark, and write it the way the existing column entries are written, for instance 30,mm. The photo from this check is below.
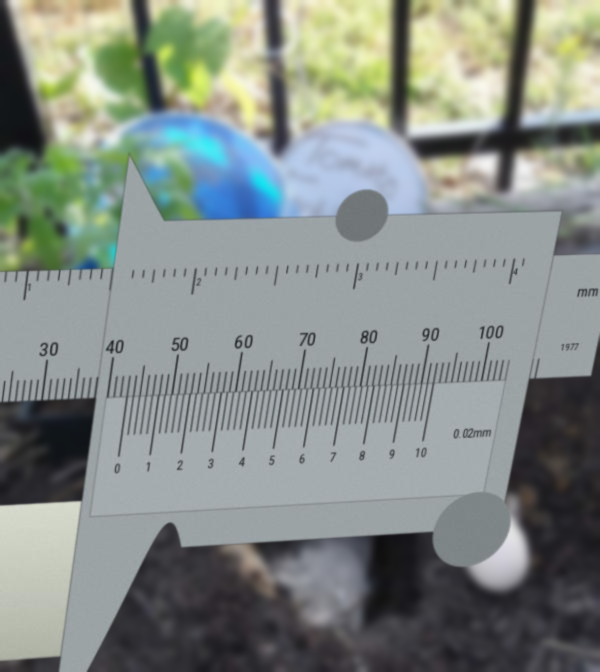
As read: 43.0,mm
